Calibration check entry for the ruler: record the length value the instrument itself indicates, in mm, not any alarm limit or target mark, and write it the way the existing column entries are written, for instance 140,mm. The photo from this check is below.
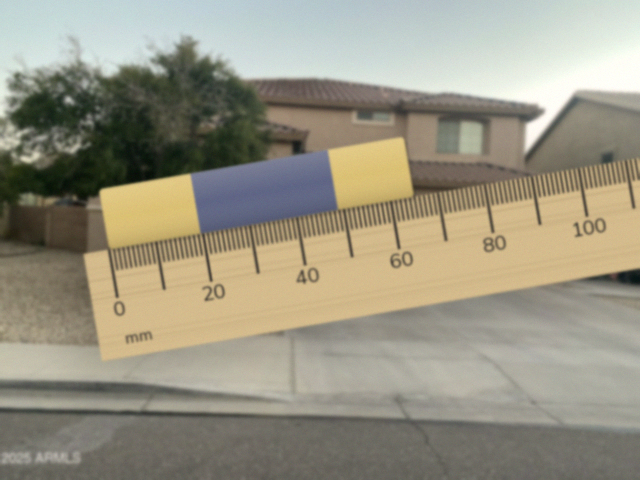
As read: 65,mm
